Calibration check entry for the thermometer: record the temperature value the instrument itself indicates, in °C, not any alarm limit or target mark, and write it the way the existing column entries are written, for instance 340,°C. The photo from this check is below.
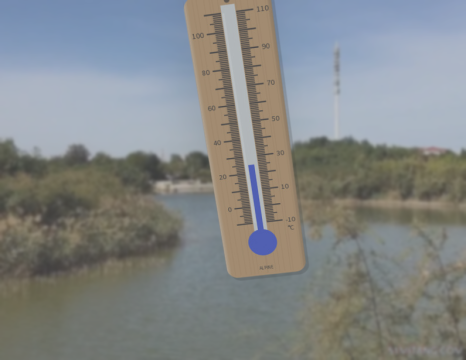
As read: 25,°C
